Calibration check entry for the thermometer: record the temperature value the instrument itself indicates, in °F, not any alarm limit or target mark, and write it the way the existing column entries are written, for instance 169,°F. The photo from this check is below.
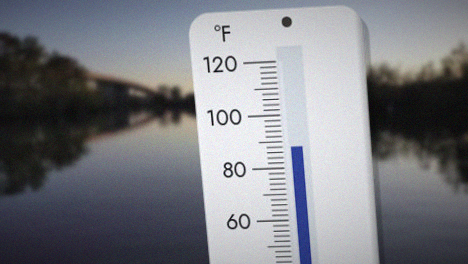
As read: 88,°F
